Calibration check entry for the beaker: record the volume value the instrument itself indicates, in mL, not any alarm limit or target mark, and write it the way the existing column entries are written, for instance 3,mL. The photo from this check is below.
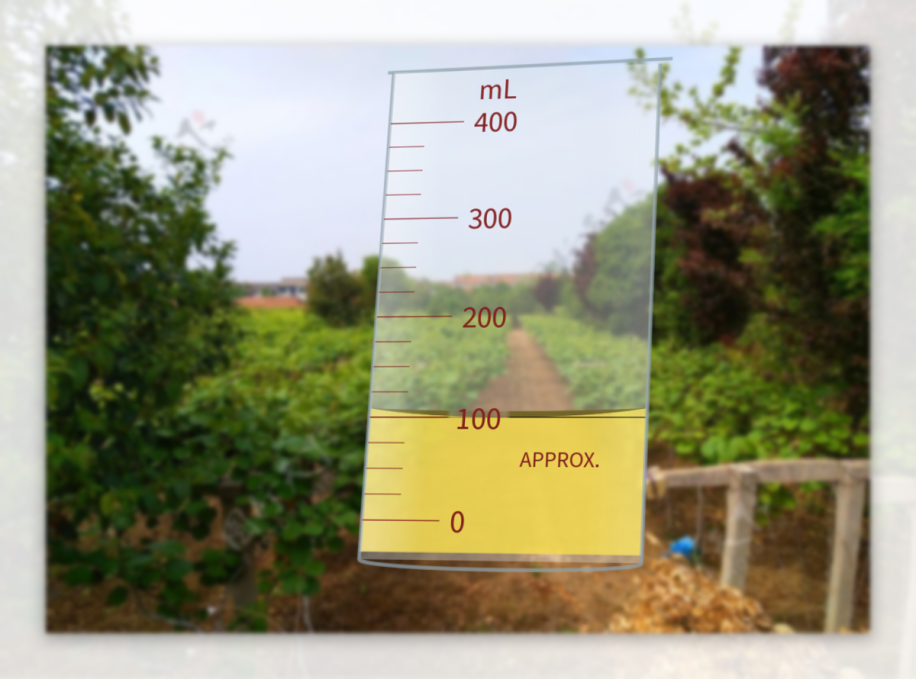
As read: 100,mL
